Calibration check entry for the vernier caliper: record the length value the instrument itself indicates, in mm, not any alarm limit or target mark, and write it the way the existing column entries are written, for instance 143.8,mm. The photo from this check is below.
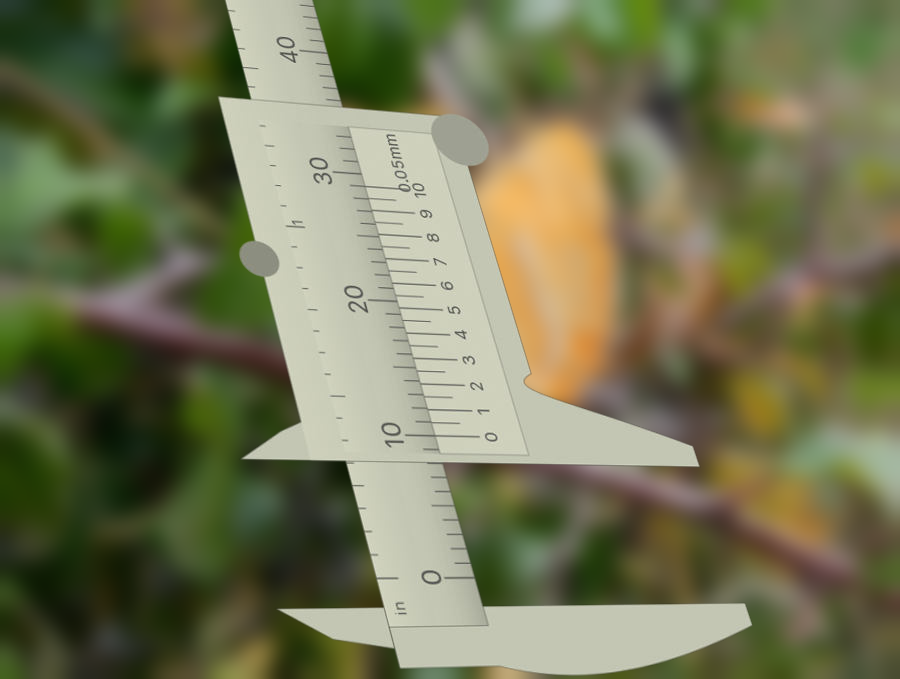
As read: 10.0,mm
